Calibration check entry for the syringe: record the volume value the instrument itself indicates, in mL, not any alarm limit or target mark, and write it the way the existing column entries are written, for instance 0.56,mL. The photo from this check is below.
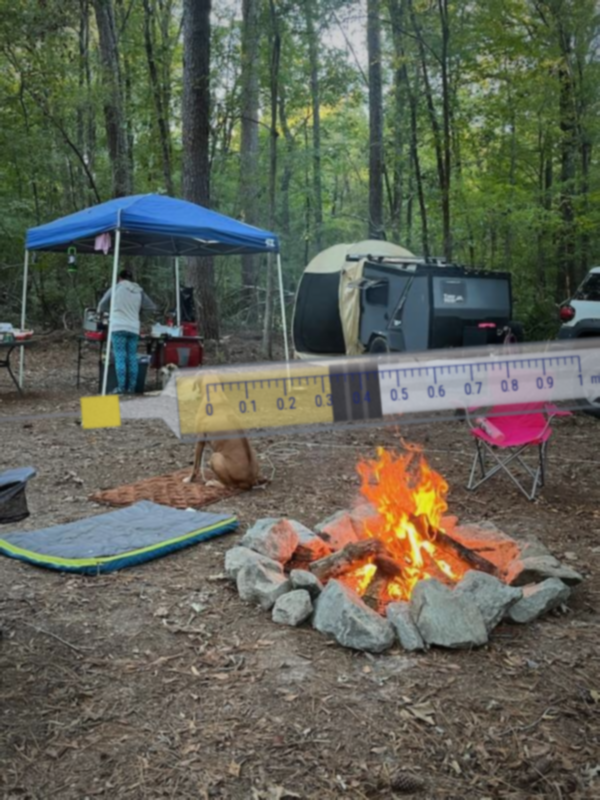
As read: 0.32,mL
